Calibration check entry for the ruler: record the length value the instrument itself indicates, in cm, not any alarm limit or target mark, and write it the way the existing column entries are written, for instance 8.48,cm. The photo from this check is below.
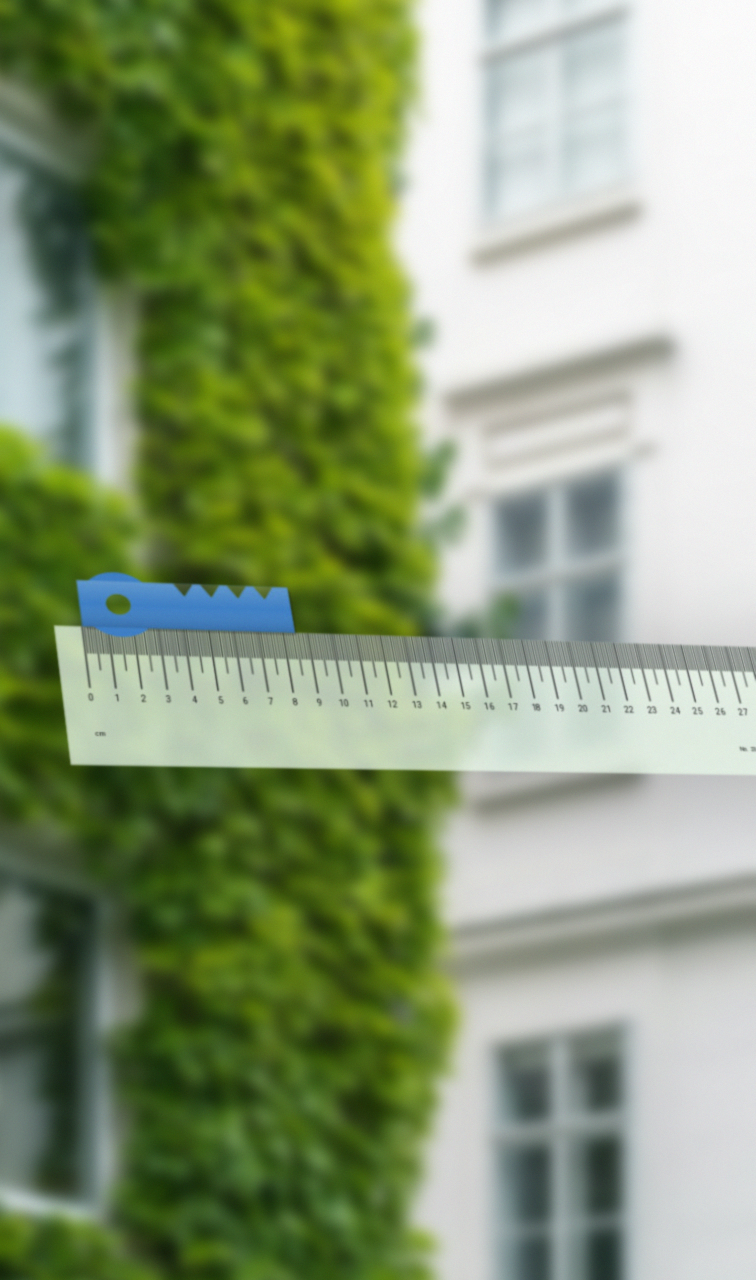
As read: 8.5,cm
